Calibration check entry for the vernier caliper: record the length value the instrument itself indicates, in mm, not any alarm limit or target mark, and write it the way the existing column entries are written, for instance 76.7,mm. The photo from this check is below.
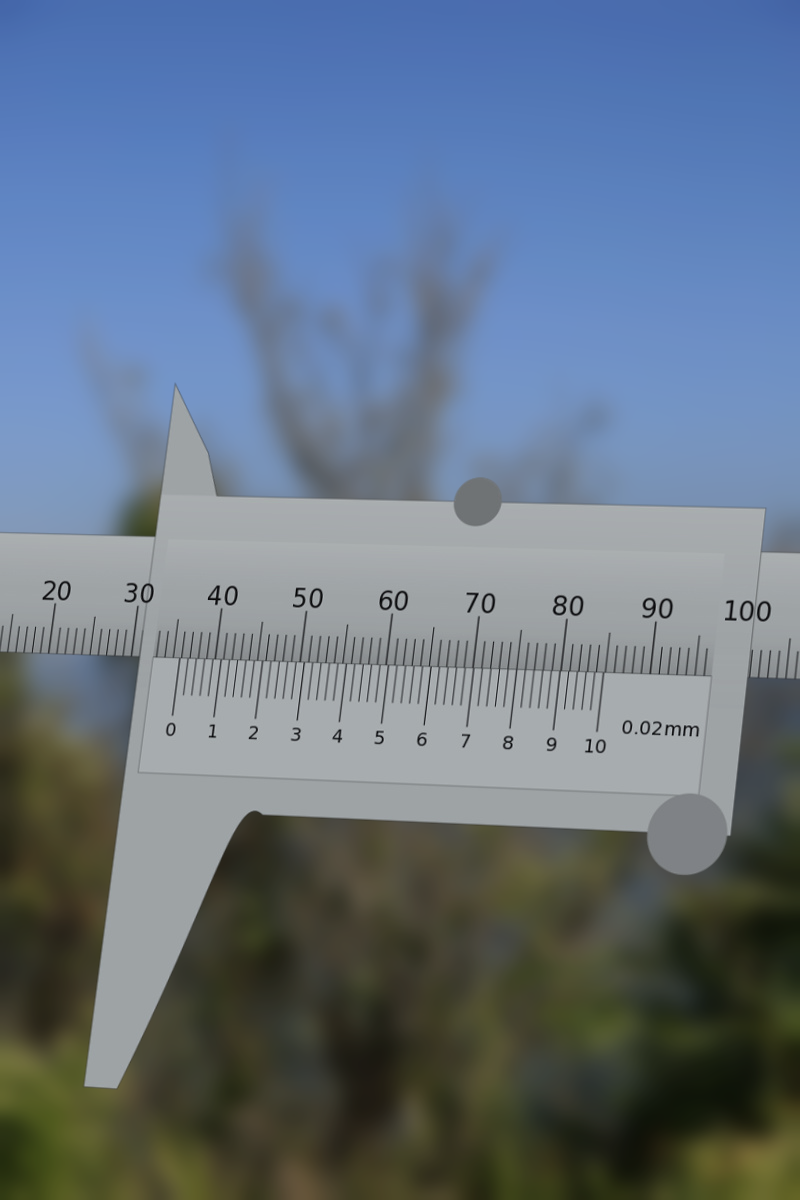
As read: 35.8,mm
